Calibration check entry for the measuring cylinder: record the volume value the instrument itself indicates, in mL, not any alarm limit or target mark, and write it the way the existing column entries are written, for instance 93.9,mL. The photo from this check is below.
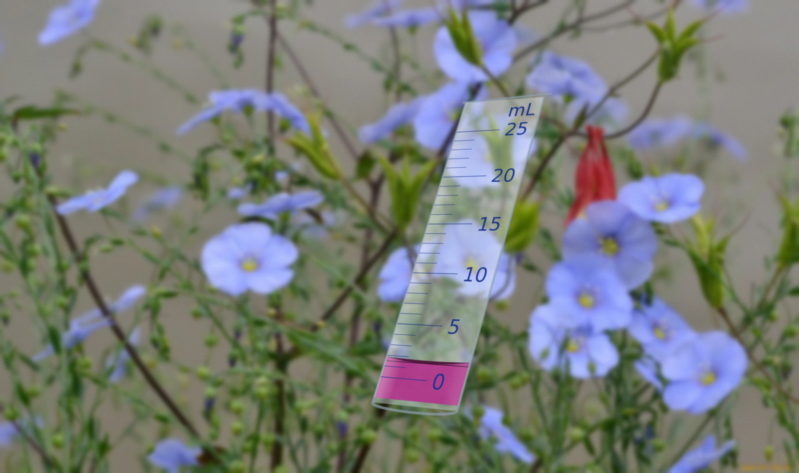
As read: 1.5,mL
